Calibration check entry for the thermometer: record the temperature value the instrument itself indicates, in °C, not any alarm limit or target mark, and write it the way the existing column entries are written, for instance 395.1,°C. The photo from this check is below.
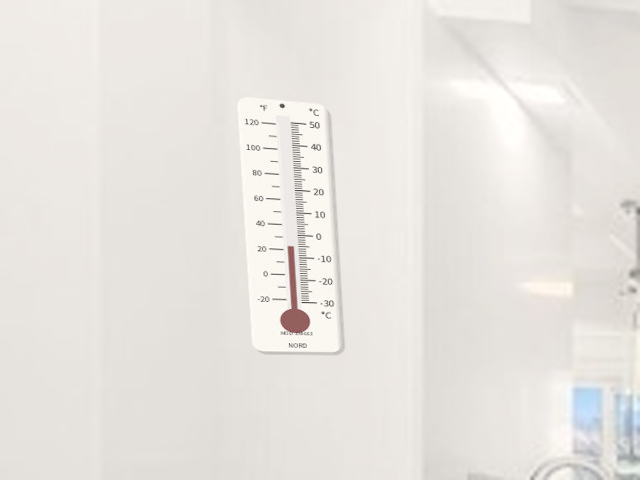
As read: -5,°C
